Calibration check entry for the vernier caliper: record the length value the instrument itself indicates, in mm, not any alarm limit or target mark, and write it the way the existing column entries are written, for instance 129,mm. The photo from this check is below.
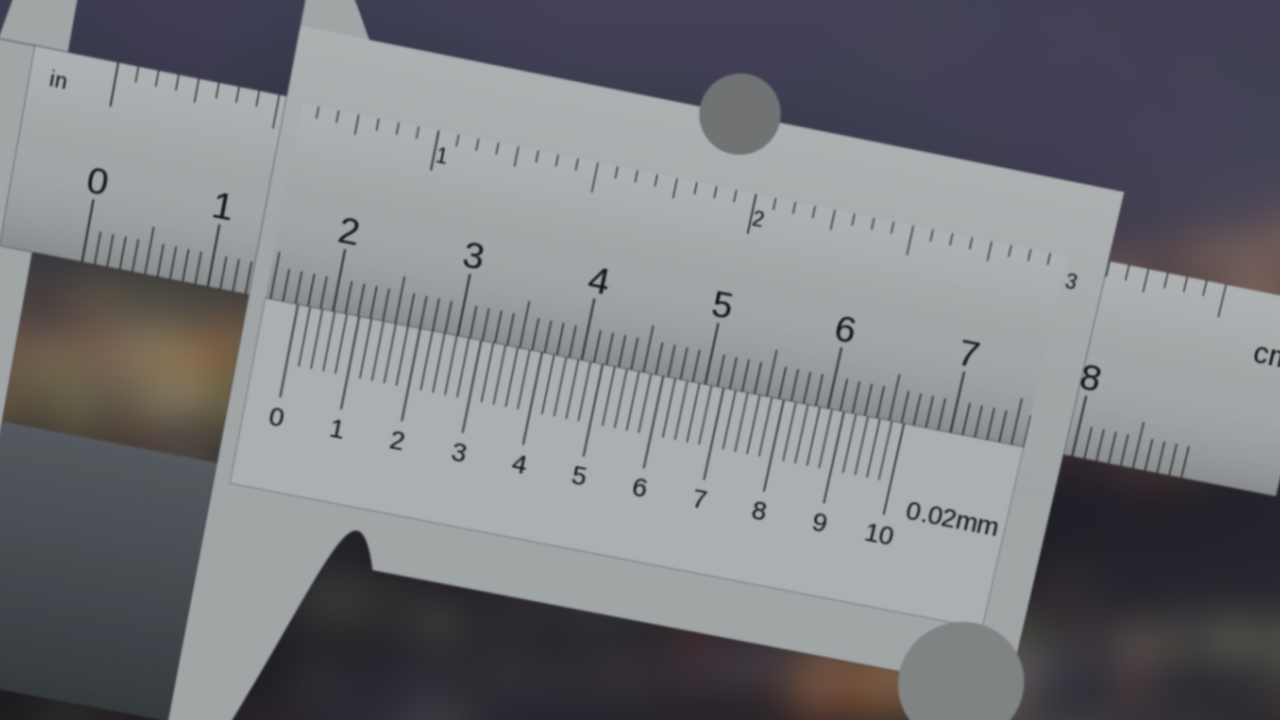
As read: 17.2,mm
